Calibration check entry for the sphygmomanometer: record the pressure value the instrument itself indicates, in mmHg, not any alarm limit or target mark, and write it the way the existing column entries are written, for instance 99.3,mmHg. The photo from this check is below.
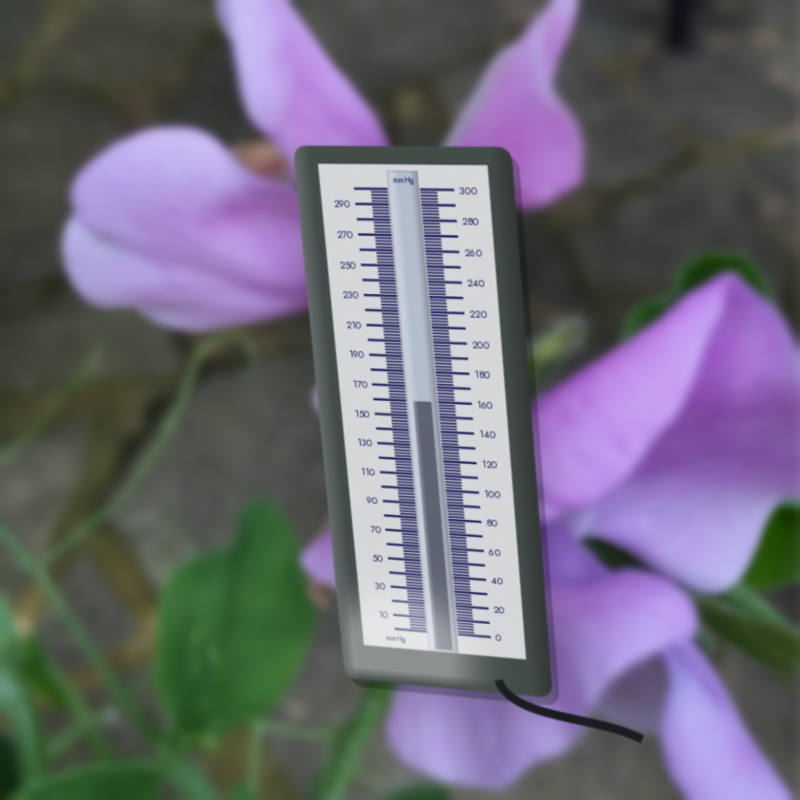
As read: 160,mmHg
